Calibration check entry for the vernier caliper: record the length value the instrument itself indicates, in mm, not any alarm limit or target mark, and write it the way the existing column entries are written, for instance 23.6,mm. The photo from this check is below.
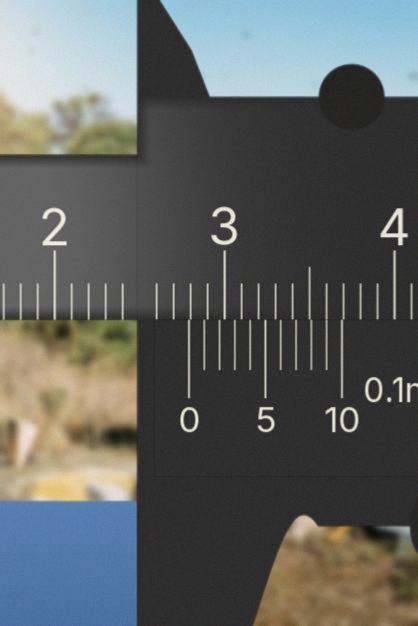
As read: 27.9,mm
